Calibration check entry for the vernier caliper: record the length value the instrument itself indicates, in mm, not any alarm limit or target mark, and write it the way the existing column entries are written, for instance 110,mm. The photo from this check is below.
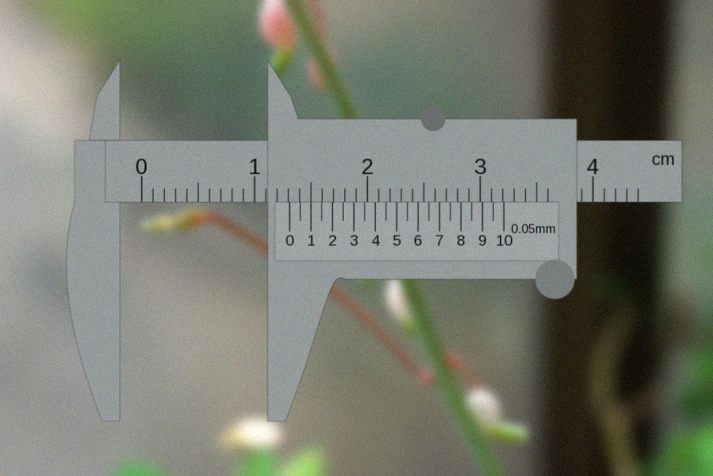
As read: 13.1,mm
